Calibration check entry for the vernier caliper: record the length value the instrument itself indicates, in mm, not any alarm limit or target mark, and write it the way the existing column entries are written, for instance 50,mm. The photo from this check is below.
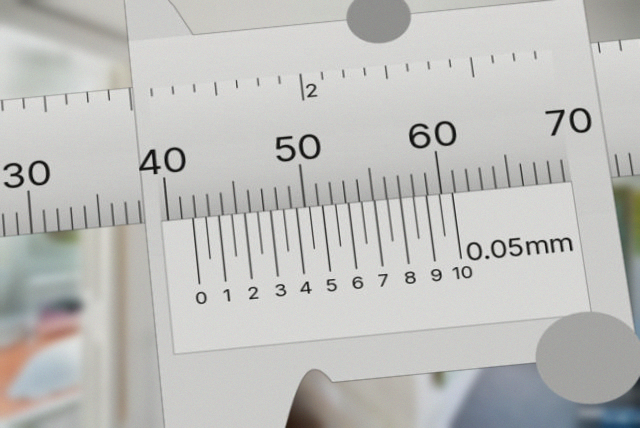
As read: 41.8,mm
